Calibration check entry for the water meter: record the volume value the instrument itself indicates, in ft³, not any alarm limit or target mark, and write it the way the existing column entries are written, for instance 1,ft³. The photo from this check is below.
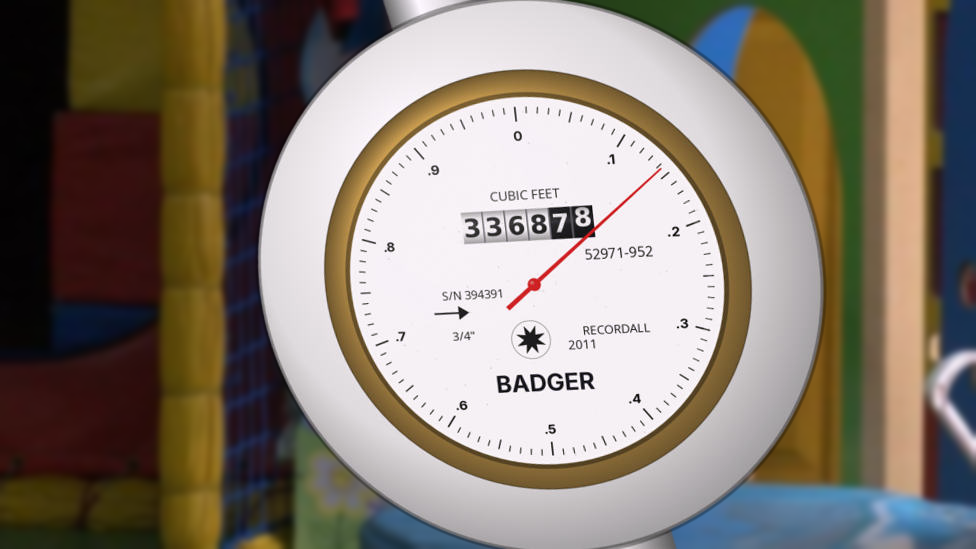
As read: 336878.14,ft³
